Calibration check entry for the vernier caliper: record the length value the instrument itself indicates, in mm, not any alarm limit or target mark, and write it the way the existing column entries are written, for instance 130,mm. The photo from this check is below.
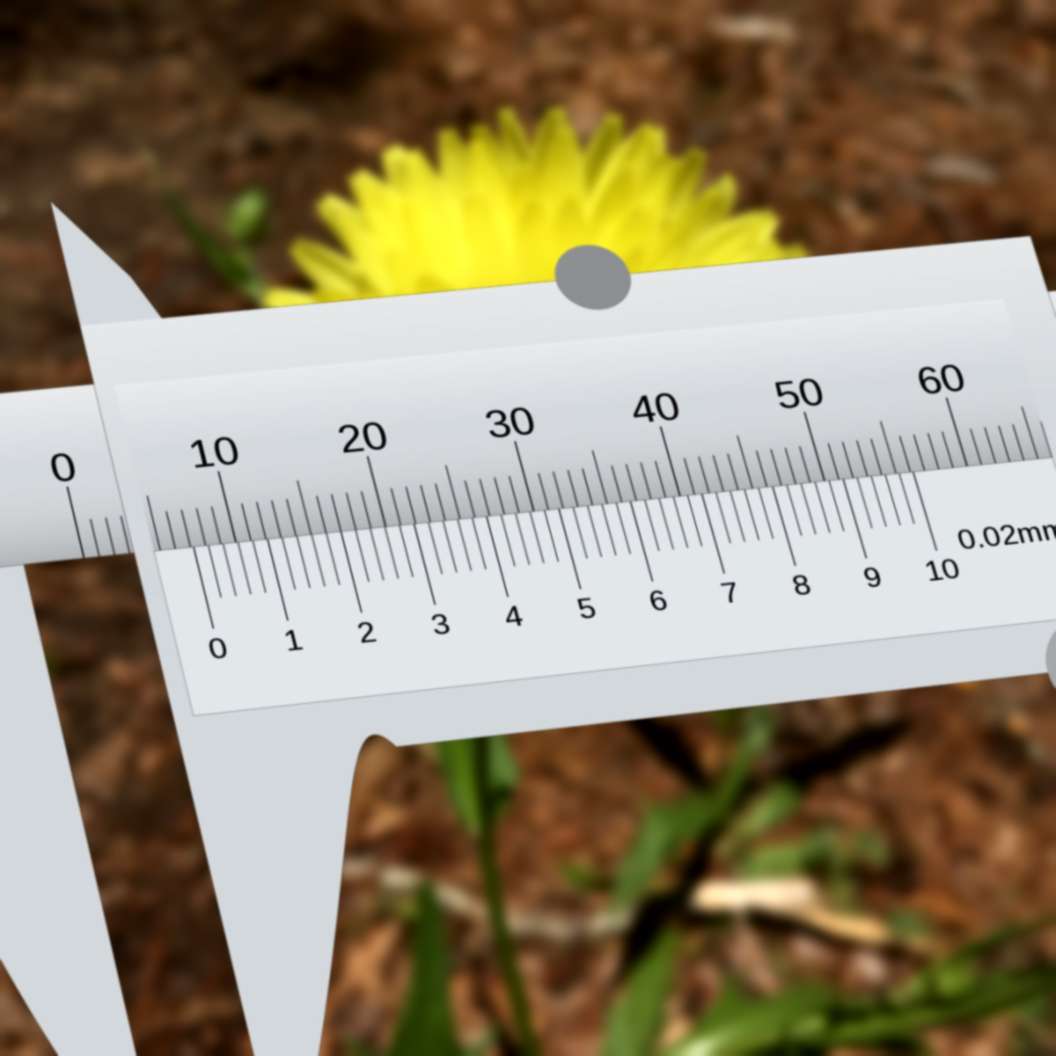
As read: 7.2,mm
